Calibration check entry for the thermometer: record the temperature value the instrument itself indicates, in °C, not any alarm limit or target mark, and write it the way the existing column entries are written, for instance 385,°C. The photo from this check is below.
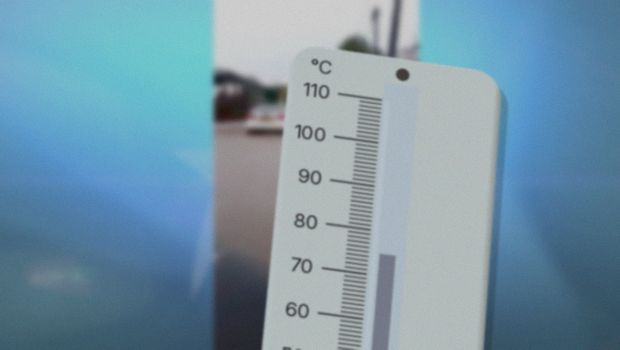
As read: 75,°C
